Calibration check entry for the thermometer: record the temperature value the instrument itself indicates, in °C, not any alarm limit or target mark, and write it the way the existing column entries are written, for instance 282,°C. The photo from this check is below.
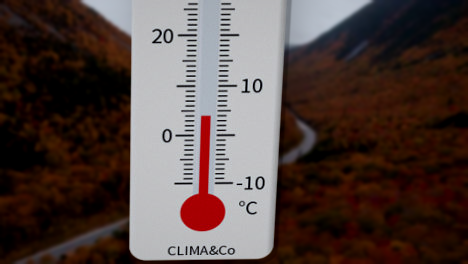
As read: 4,°C
